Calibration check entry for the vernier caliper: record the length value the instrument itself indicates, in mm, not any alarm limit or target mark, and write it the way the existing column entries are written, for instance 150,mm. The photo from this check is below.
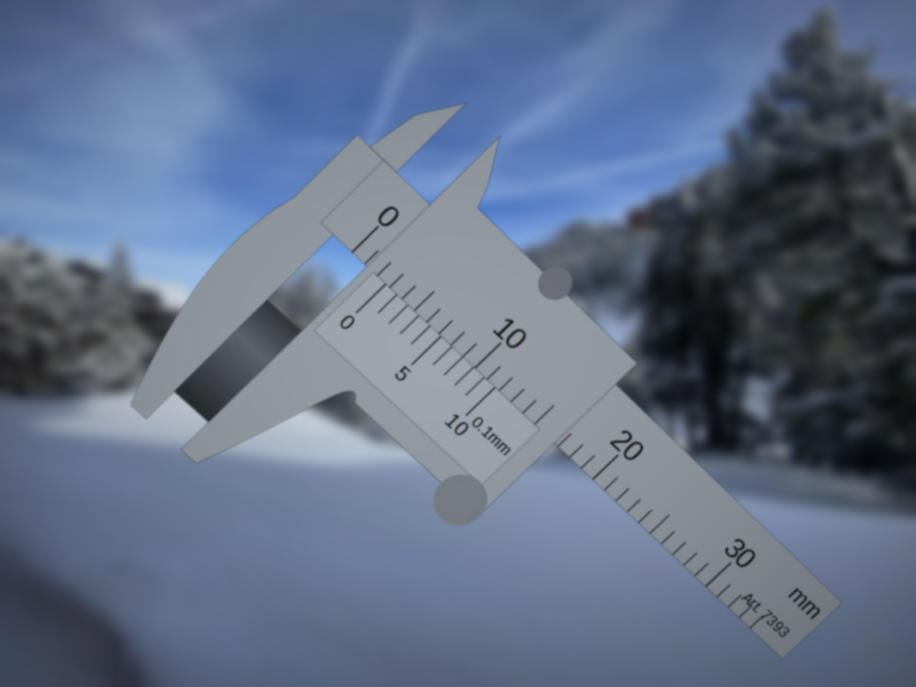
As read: 2.7,mm
